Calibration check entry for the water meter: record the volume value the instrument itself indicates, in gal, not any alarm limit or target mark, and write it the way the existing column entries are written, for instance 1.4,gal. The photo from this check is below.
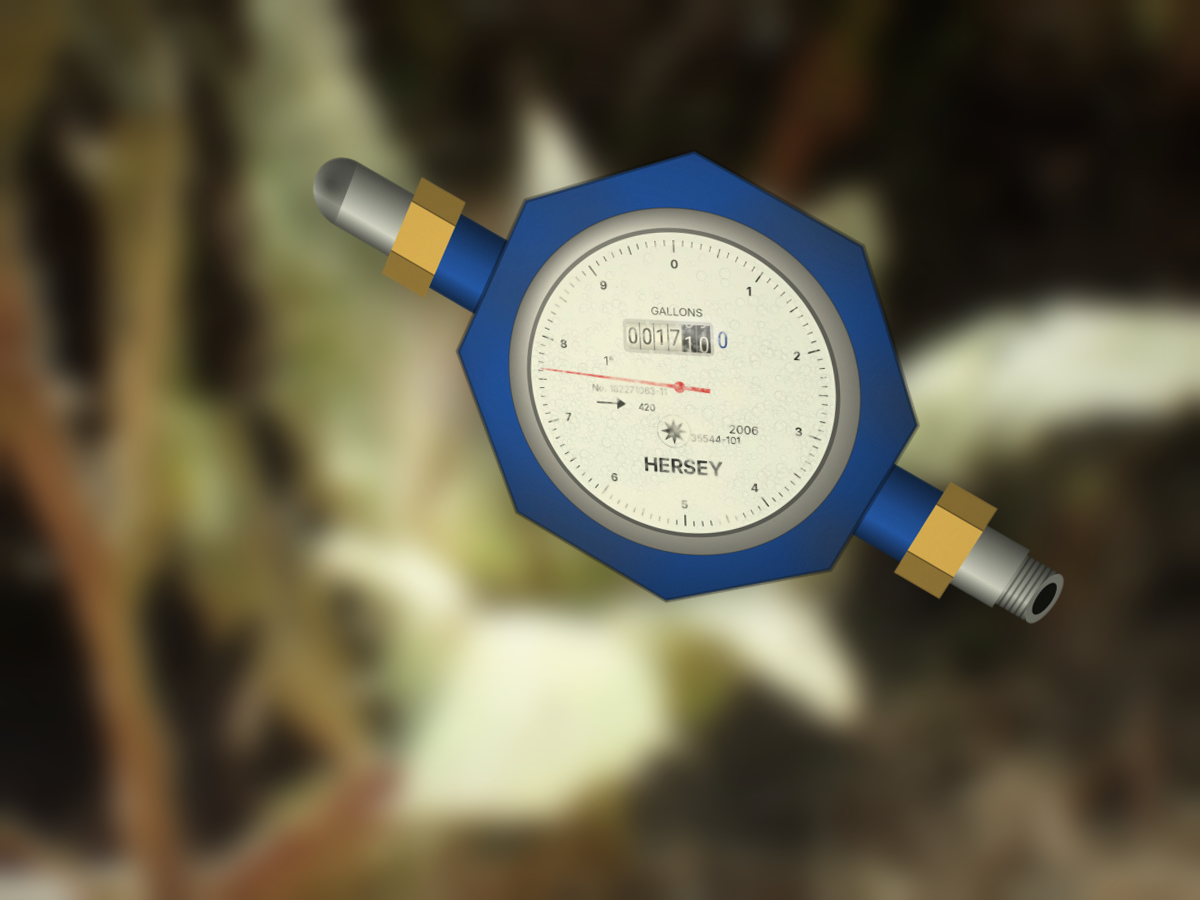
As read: 17097.6,gal
